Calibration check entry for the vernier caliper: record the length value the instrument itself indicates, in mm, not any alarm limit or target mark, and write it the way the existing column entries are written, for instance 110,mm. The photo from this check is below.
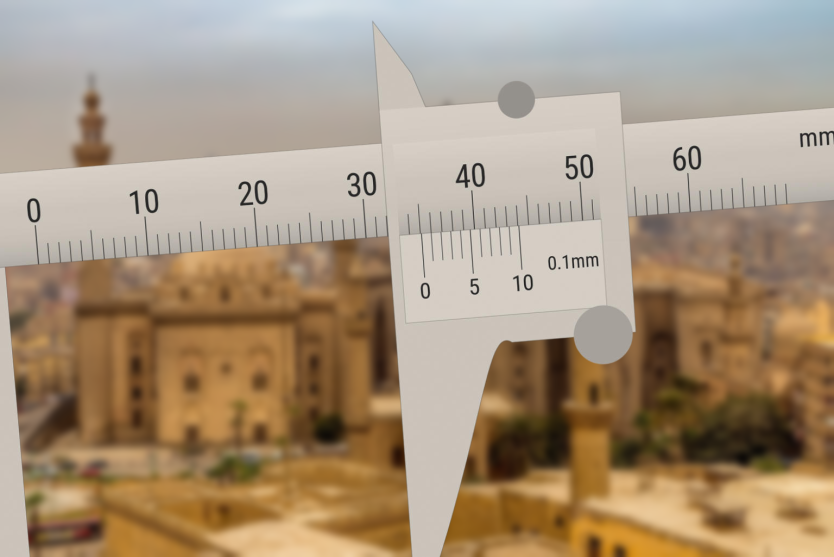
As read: 35.1,mm
